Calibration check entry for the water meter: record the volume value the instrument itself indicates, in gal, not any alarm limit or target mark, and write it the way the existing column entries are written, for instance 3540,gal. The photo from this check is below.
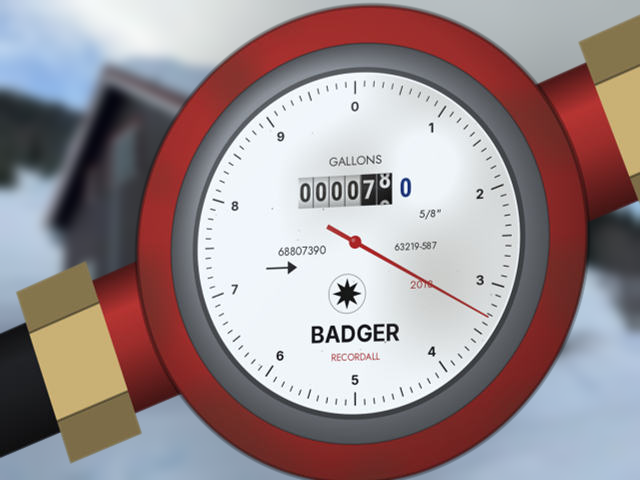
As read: 783.3,gal
